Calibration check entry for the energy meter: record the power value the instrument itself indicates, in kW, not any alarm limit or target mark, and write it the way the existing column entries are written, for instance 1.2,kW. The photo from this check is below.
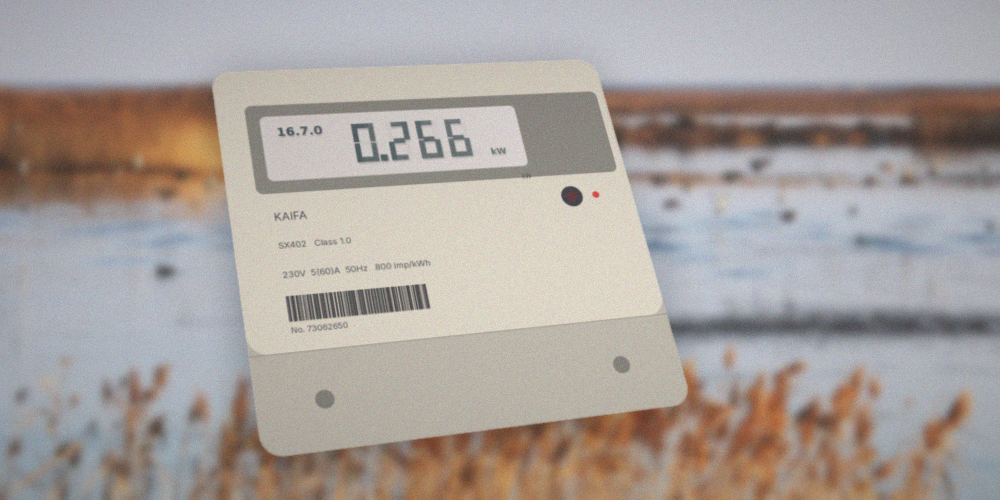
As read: 0.266,kW
